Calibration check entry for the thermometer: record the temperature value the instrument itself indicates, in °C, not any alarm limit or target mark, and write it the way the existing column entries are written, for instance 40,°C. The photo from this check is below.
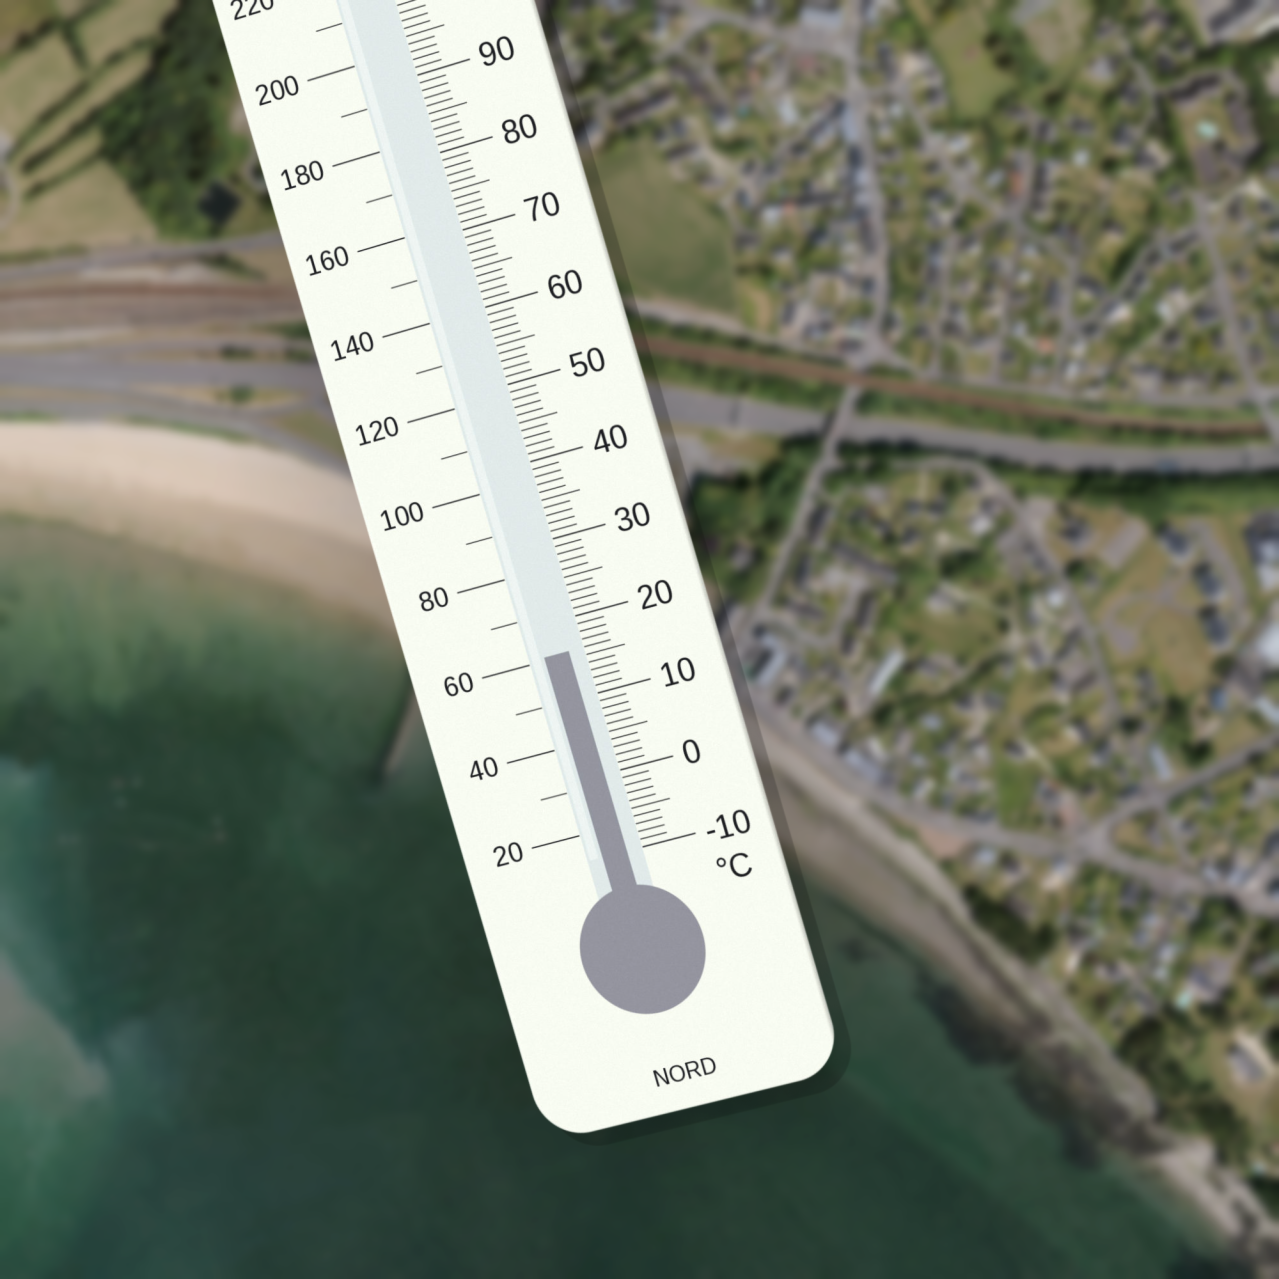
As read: 16,°C
